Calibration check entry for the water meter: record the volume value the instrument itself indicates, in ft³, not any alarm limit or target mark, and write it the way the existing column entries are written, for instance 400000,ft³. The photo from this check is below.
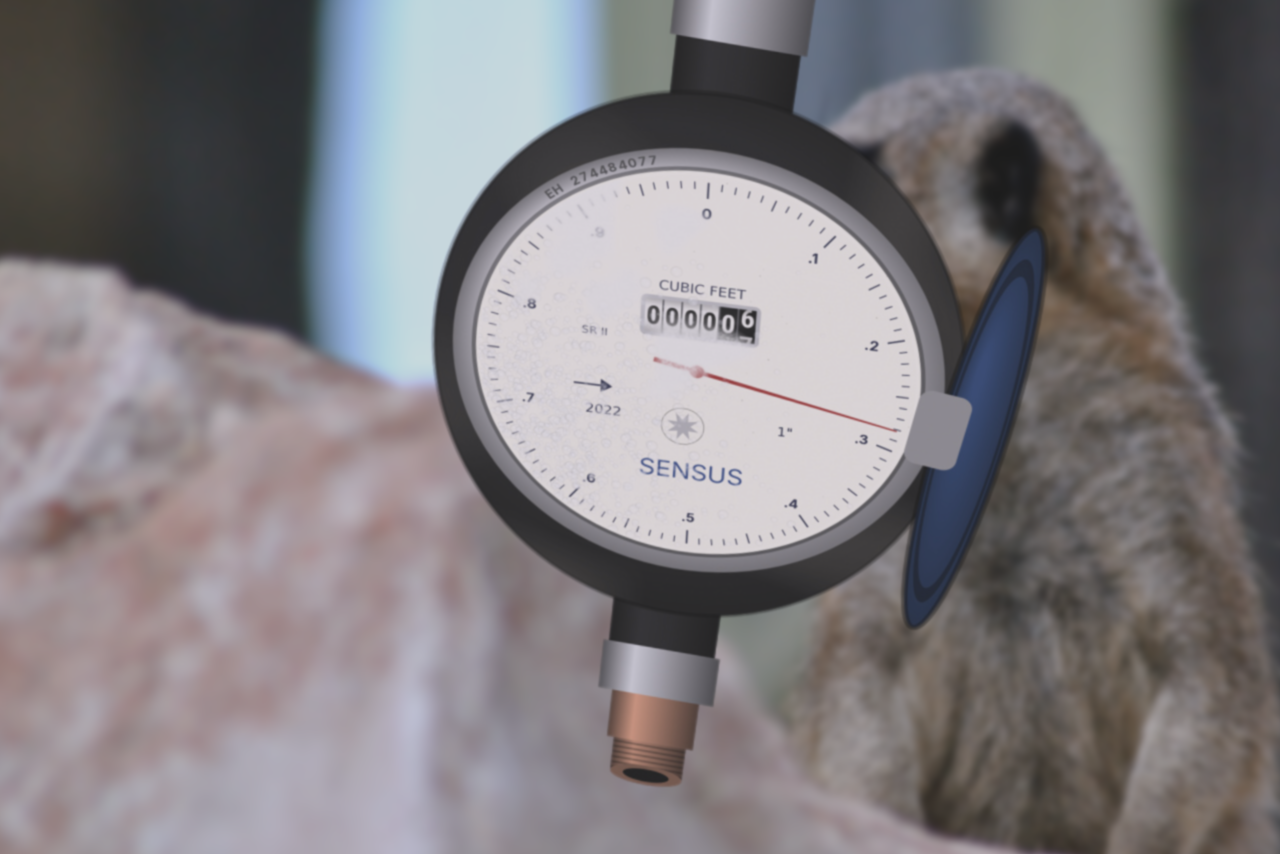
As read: 6.28,ft³
